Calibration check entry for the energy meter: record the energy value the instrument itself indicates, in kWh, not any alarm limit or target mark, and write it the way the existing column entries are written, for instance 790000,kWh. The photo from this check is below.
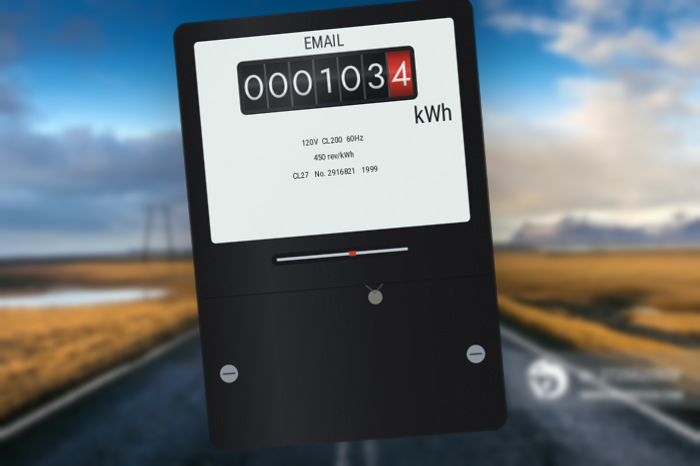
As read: 103.4,kWh
